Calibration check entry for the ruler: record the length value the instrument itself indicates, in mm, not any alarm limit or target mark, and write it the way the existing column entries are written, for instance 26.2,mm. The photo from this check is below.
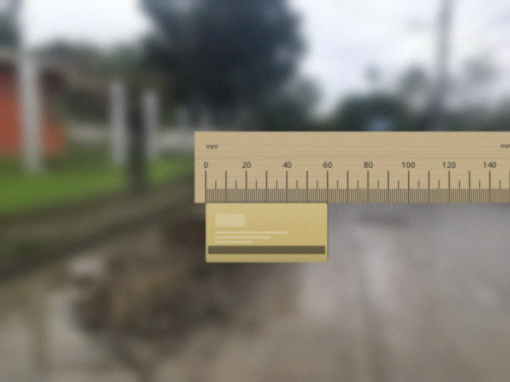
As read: 60,mm
